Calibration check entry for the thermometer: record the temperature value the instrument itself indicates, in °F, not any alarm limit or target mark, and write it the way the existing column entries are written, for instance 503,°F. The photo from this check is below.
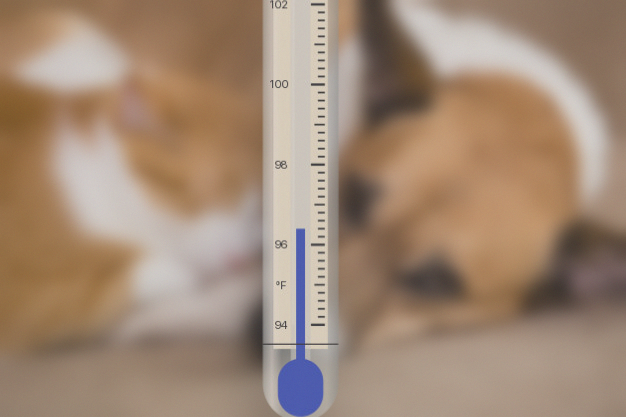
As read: 96.4,°F
